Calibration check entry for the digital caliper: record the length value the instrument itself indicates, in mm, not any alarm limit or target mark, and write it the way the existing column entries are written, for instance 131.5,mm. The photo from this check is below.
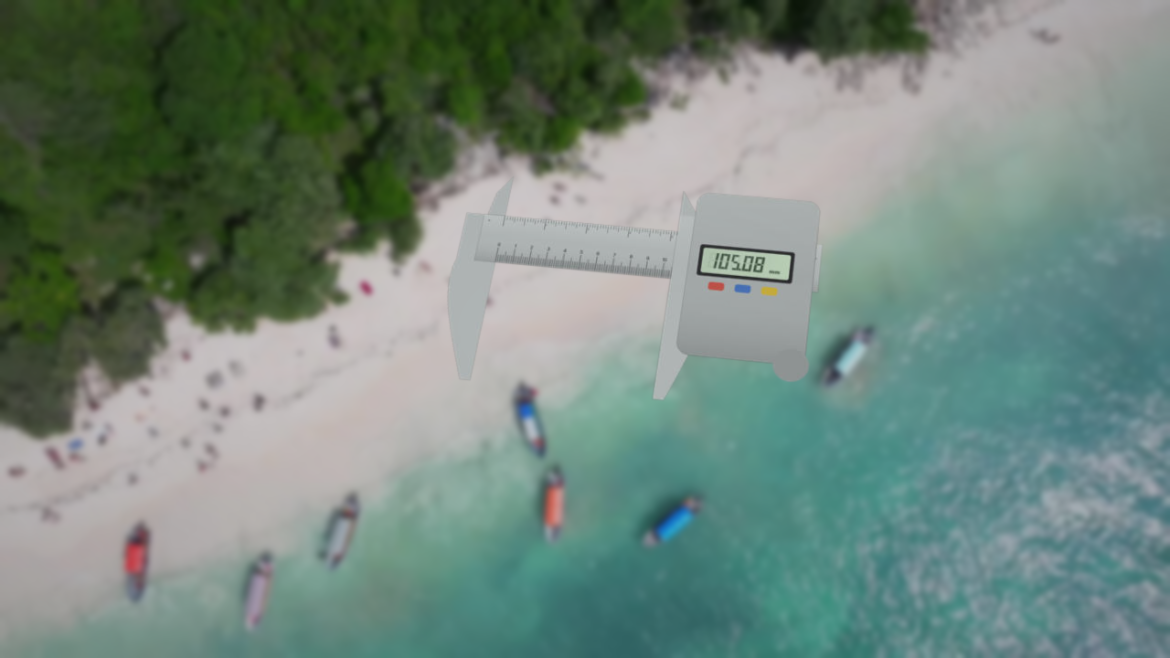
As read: 105.08,mm
